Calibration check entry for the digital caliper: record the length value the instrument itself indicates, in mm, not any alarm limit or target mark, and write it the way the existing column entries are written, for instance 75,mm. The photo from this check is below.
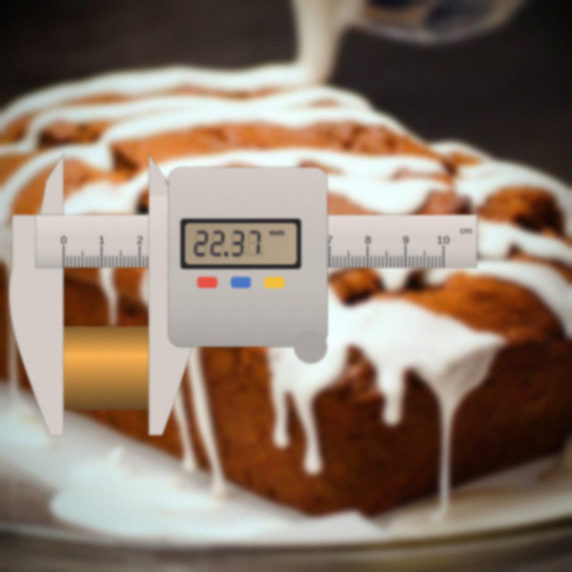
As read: 22.37,mm
